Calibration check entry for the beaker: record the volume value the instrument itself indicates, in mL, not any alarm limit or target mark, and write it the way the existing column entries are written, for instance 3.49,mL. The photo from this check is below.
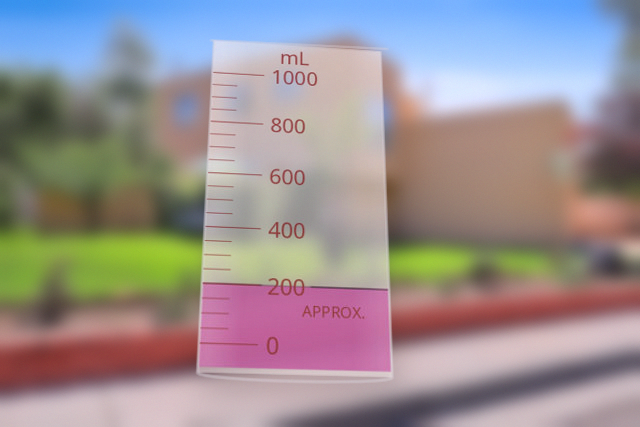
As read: 200,mL
